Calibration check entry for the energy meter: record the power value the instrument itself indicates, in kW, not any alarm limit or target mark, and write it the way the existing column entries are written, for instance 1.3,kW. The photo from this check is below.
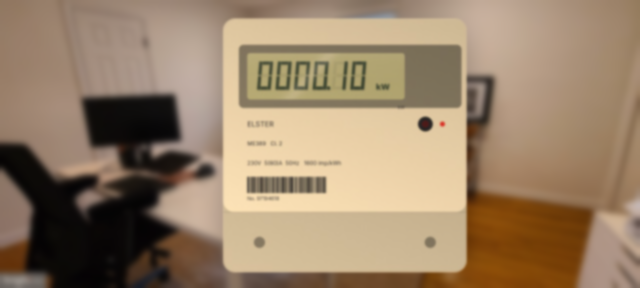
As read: 0.10,kW
